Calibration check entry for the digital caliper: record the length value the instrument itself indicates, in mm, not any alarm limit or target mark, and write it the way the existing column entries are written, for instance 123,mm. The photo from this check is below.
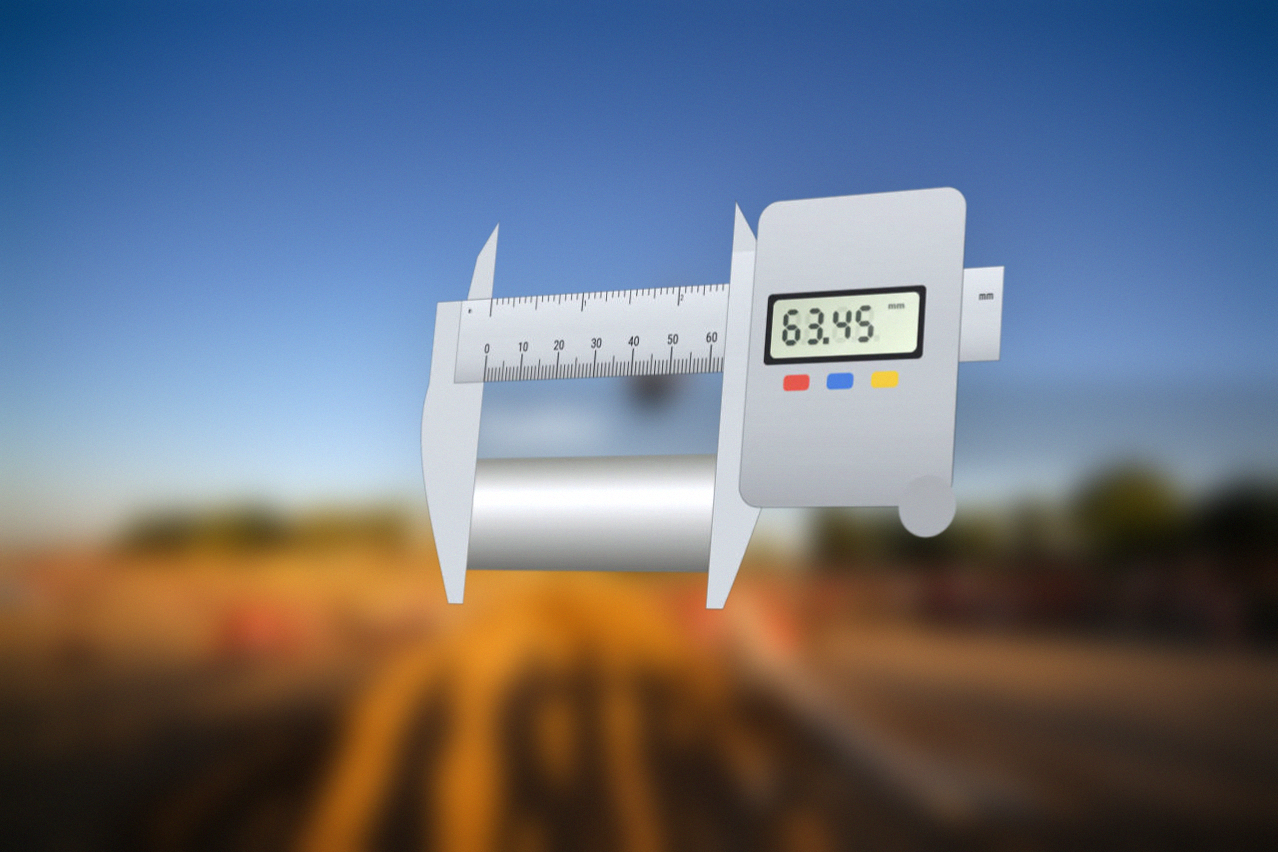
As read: 63.45,mm
